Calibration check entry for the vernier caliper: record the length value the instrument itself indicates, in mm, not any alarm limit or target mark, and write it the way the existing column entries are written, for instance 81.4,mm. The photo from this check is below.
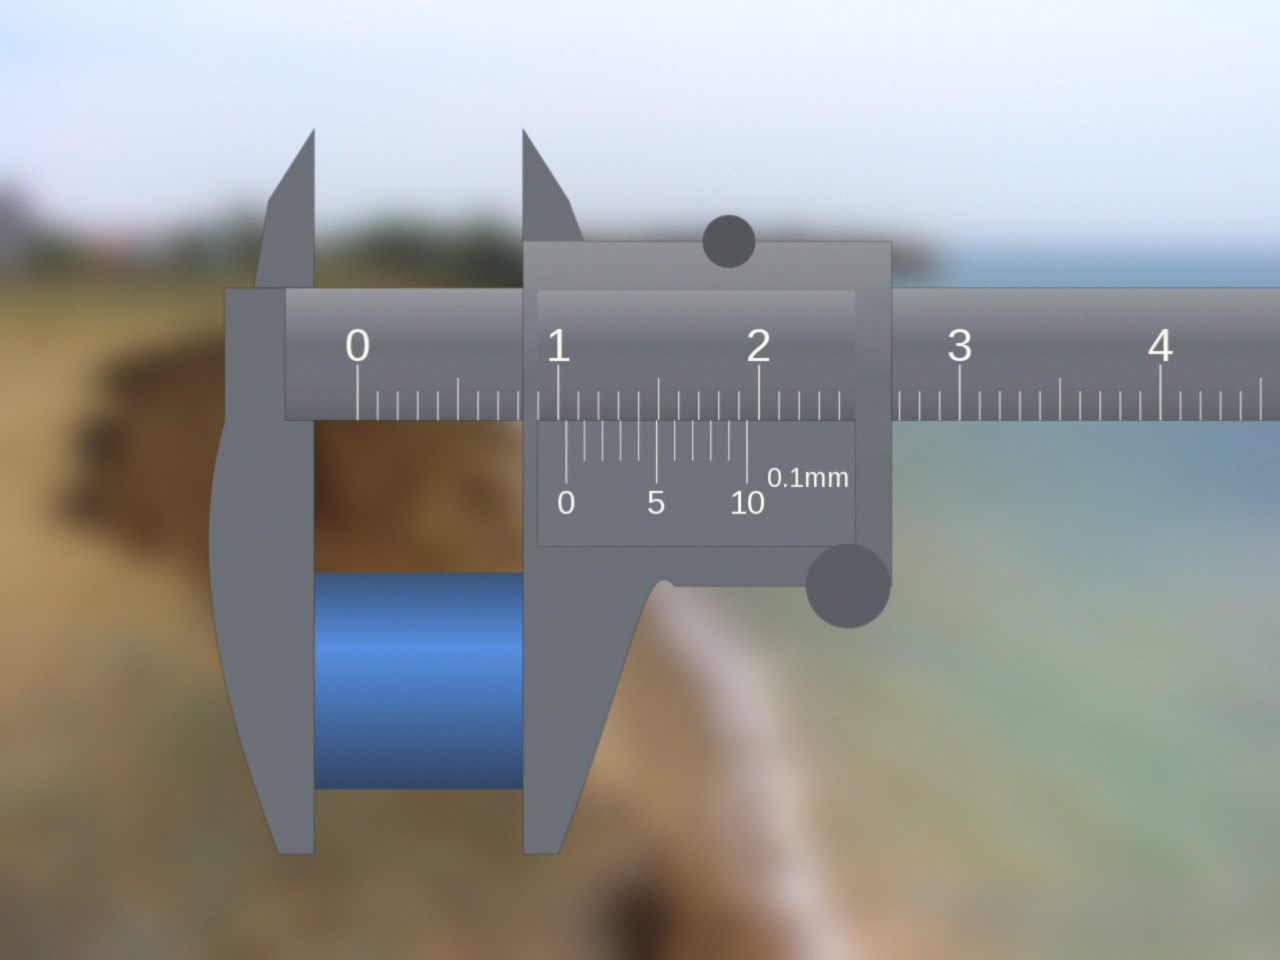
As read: 10.4,mm
